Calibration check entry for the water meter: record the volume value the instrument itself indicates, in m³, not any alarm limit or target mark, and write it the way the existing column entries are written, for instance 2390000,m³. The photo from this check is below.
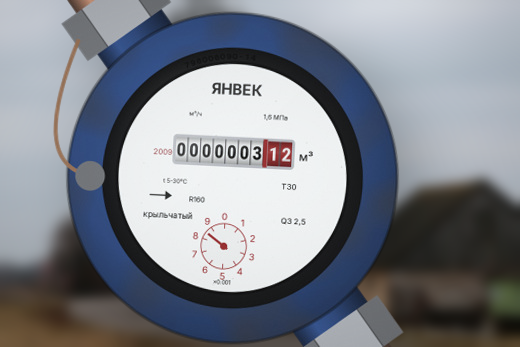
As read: 3.128,m³
